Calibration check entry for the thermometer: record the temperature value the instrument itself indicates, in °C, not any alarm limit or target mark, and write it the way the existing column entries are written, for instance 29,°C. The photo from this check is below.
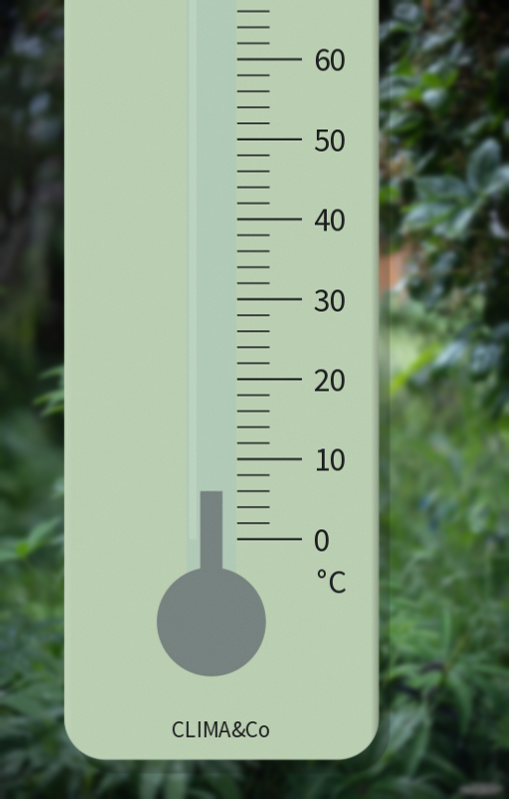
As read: 6,°C
